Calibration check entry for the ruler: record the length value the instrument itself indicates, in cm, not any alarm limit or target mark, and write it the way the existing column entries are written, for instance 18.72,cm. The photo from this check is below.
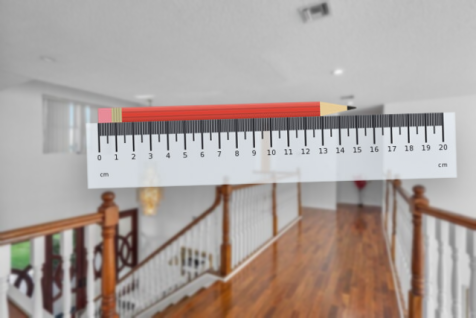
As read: 15,cm
